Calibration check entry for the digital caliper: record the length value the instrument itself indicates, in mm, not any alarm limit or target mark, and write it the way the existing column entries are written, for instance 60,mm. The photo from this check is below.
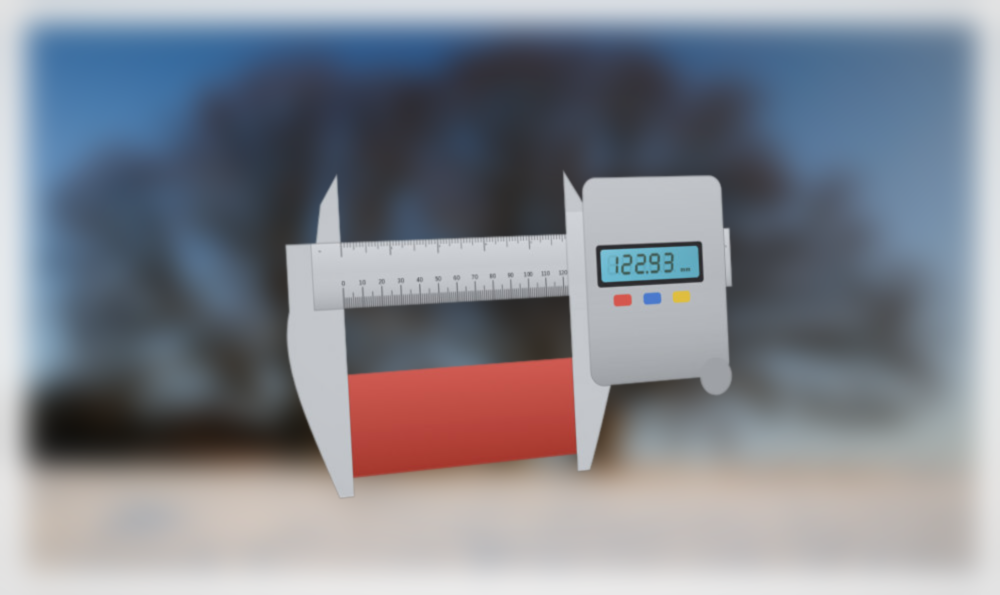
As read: 122.93,mm
